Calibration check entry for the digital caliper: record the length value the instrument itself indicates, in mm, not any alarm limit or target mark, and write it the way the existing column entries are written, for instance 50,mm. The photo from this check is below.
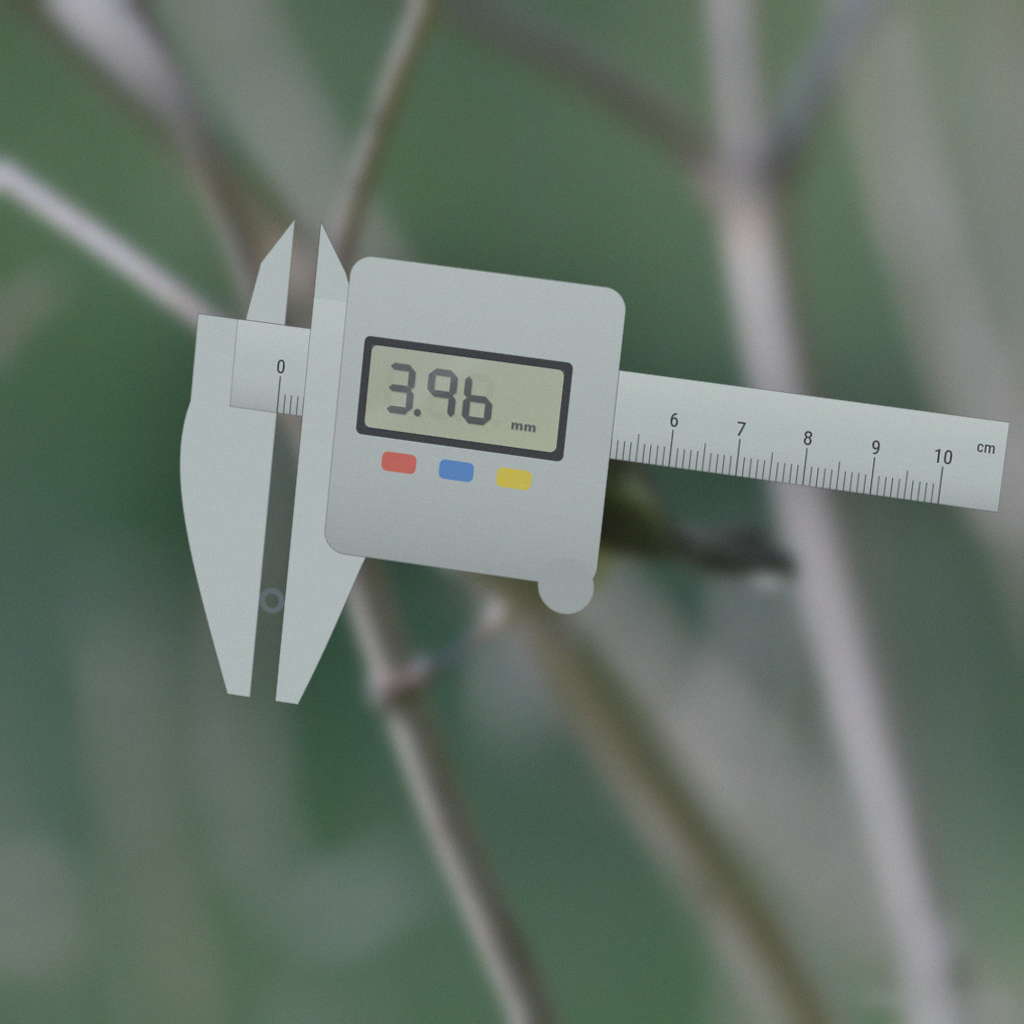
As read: 3.96,mm
